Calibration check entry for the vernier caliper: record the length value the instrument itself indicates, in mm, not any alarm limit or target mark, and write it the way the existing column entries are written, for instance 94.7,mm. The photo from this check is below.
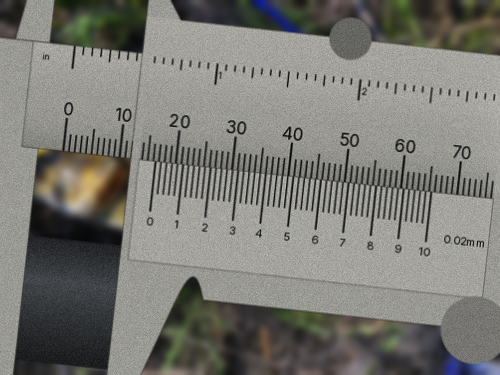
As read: 16.4,mm
